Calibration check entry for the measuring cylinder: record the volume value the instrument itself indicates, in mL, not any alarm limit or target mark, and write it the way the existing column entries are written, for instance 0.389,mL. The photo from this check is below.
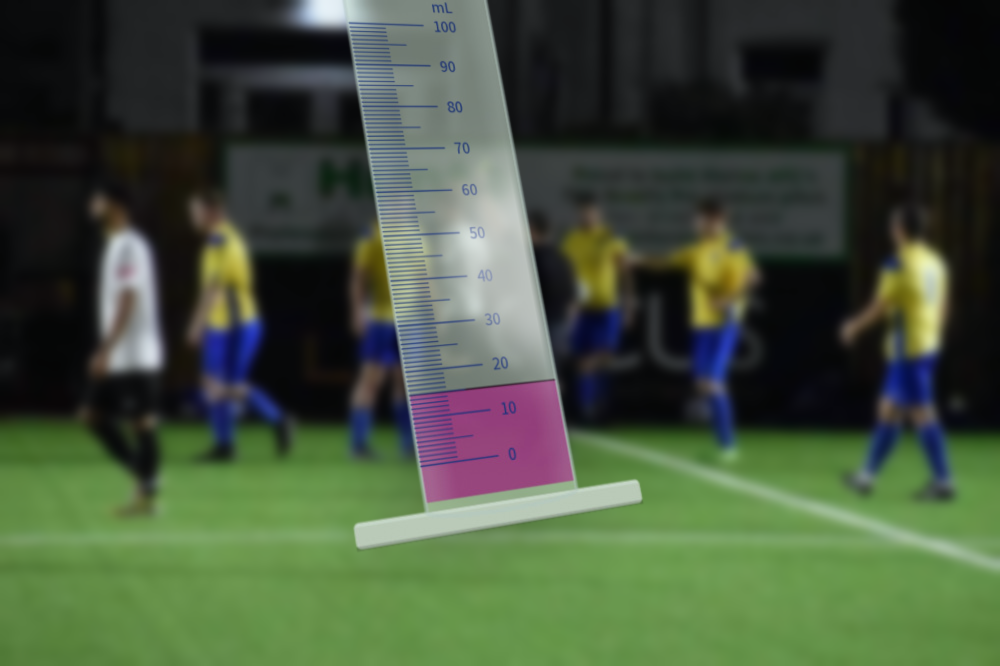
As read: 15,mL
